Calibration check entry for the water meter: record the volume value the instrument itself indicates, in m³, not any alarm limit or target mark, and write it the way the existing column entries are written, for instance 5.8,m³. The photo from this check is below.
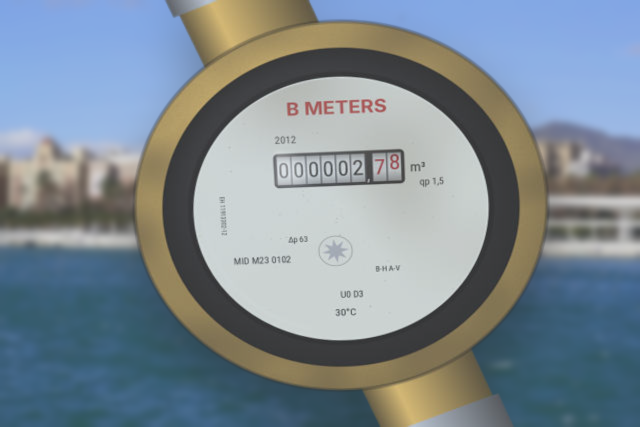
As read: 2.78,m³
